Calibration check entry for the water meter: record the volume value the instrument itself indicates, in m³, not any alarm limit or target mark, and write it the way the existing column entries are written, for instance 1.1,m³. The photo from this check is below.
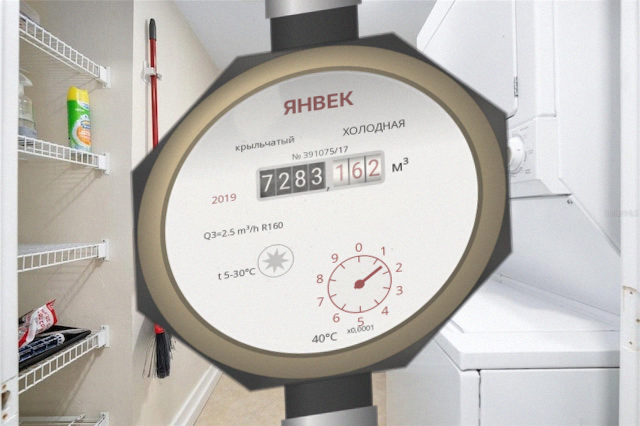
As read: 7283.1621,m³
